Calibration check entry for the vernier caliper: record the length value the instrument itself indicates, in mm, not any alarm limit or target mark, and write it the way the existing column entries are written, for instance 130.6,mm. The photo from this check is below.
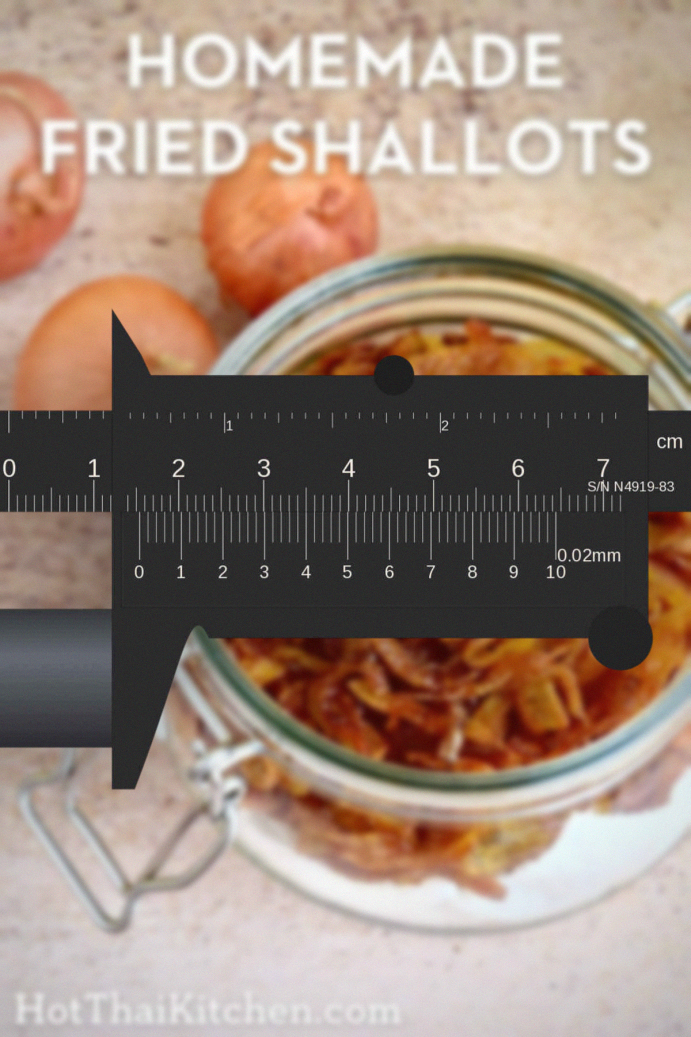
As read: 15.4,mm
